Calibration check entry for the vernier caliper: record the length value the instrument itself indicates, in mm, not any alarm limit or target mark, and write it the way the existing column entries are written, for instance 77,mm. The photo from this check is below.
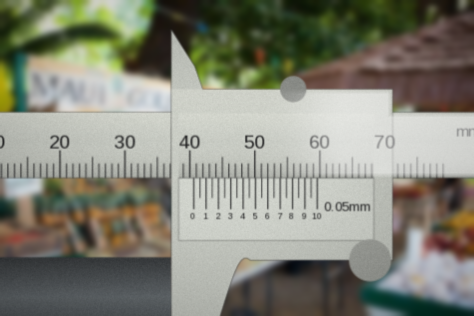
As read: 40.6,mm
